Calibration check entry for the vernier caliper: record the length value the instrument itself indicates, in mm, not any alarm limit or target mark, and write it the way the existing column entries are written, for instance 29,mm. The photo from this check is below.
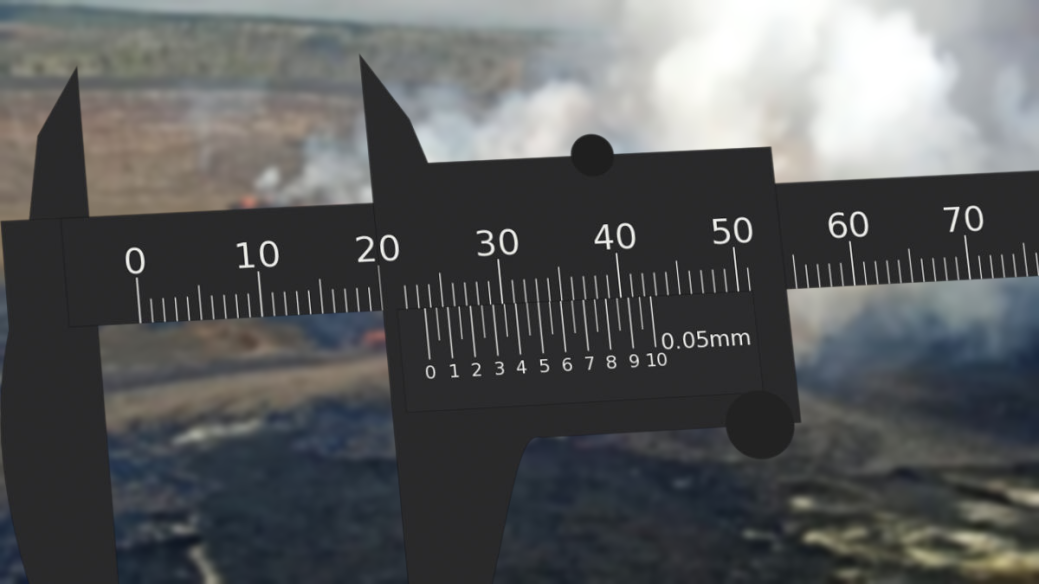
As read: 23.5,mm
